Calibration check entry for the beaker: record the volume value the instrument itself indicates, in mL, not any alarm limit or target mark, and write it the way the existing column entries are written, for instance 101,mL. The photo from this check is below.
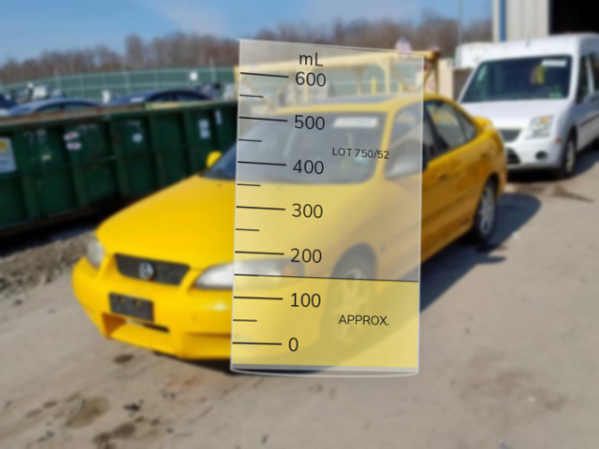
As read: 150,mL
